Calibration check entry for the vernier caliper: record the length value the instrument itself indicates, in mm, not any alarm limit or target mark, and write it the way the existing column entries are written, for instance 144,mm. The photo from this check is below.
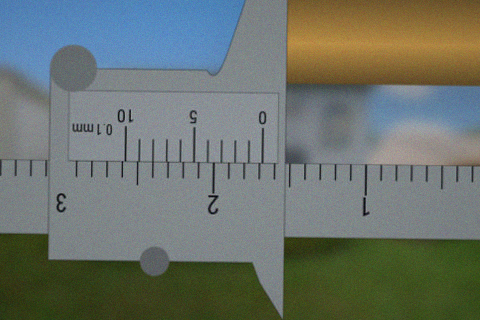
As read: 16.8,mm
